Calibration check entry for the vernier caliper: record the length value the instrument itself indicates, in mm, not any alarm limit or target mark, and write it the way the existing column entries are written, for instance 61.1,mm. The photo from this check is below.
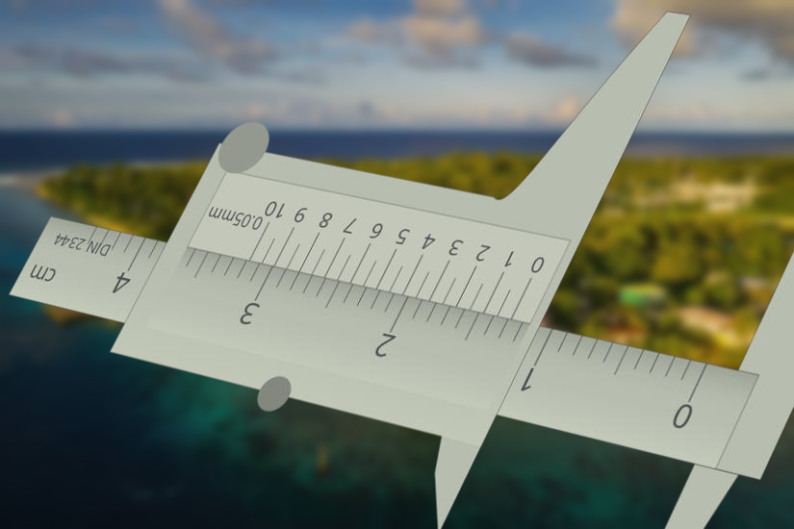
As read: 12.8,mm
